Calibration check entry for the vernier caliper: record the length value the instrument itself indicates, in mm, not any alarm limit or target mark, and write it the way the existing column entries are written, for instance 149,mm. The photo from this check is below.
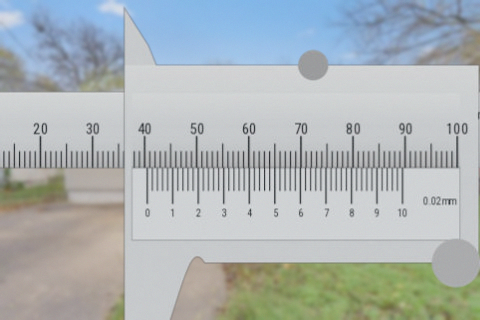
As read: 40.5,mm
